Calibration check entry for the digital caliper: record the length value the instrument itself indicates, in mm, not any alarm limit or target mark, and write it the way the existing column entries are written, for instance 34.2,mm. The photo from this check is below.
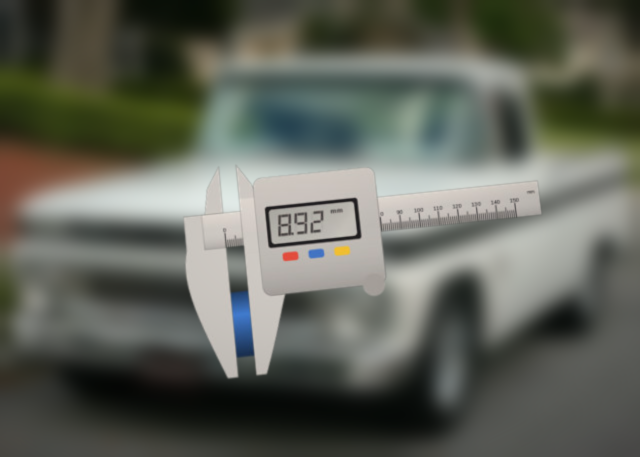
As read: 8.92,mm
